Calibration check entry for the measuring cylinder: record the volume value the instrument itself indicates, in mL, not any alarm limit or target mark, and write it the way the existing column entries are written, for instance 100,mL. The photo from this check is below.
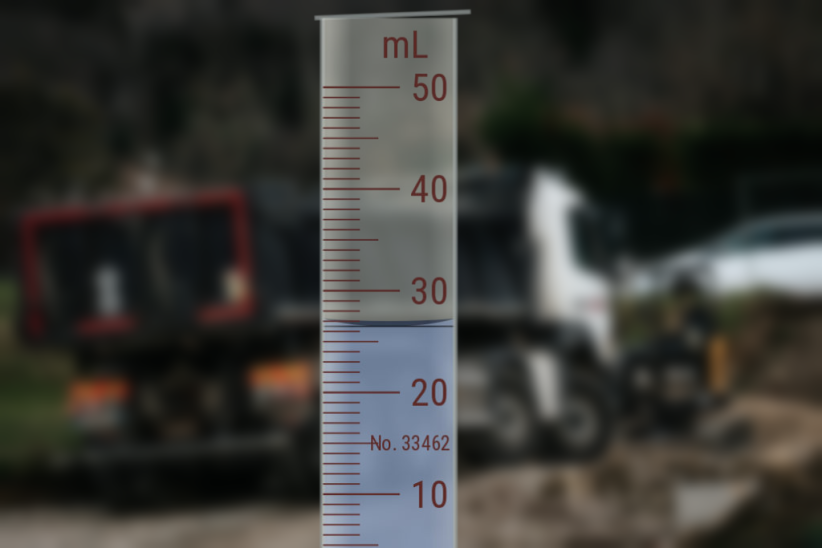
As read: 26.5,mL
